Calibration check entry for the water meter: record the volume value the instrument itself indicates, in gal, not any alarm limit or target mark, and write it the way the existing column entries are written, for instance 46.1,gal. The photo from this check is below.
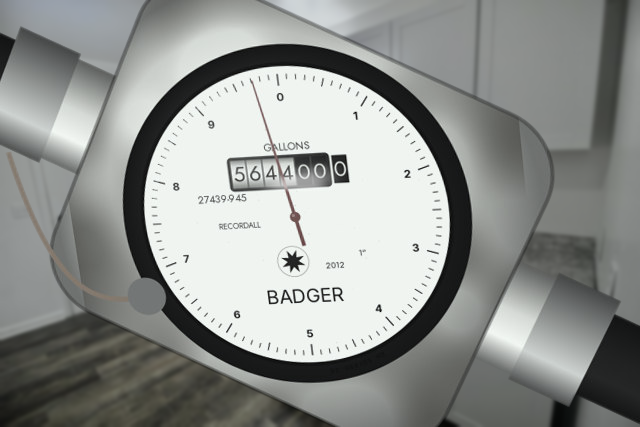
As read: 5643999.7,gal
